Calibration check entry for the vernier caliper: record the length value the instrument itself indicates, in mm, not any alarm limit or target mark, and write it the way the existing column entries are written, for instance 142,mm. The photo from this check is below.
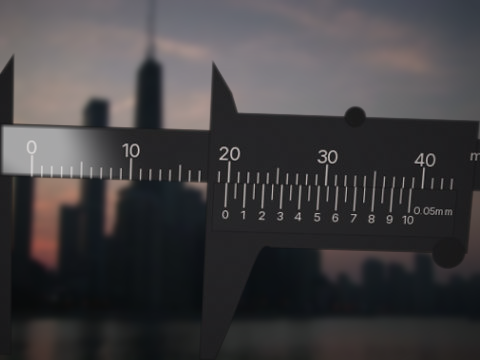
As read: 19.8,mm
